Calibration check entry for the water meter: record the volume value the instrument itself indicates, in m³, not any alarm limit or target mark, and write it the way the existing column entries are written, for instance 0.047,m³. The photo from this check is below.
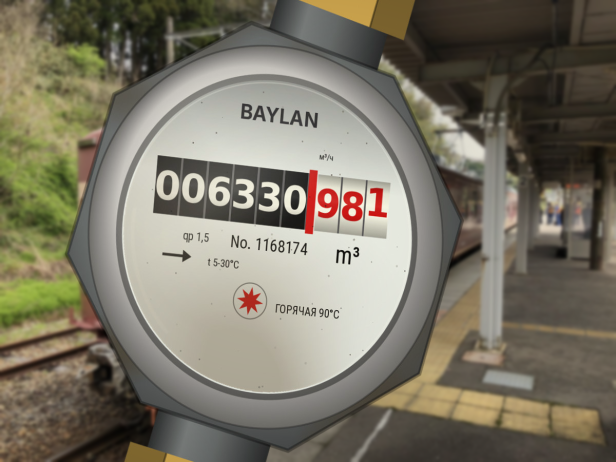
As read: 6330.981,m³
